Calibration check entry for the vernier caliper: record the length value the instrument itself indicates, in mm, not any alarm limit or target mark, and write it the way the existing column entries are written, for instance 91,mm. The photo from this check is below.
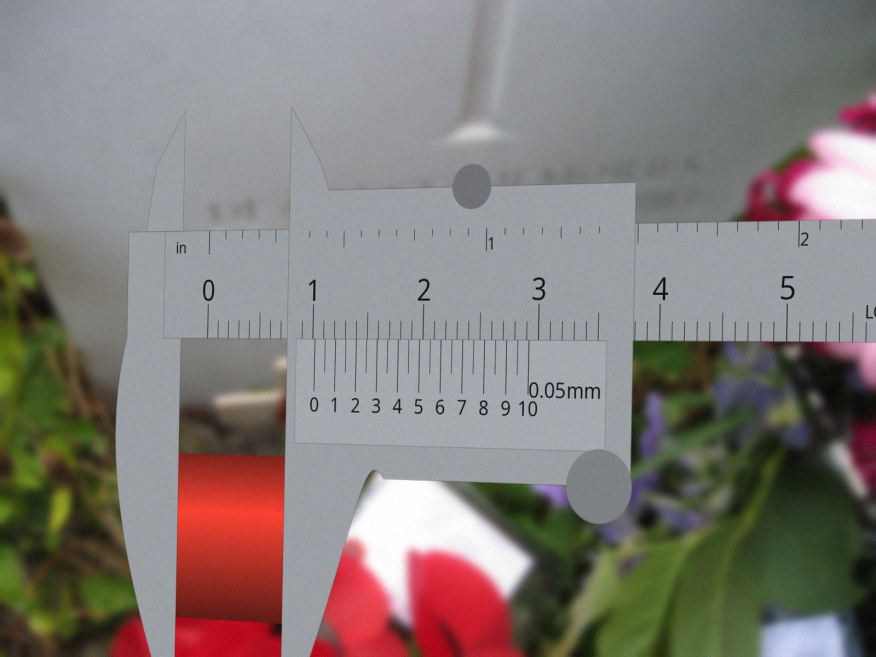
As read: 10.2,mm
